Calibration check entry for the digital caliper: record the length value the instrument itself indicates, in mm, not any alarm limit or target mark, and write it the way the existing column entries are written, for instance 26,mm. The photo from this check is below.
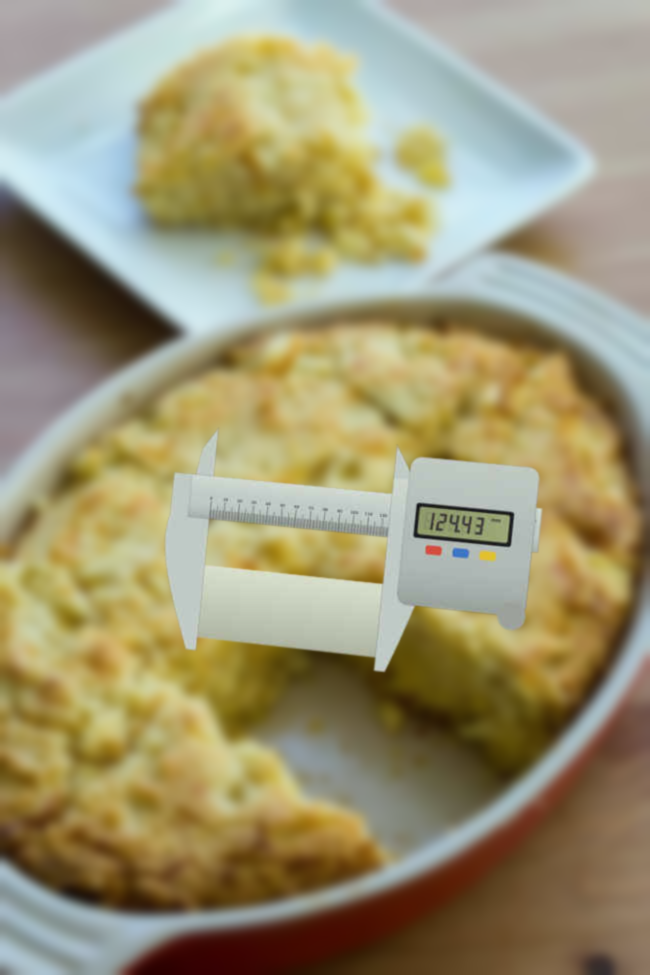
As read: 124.43,mm
